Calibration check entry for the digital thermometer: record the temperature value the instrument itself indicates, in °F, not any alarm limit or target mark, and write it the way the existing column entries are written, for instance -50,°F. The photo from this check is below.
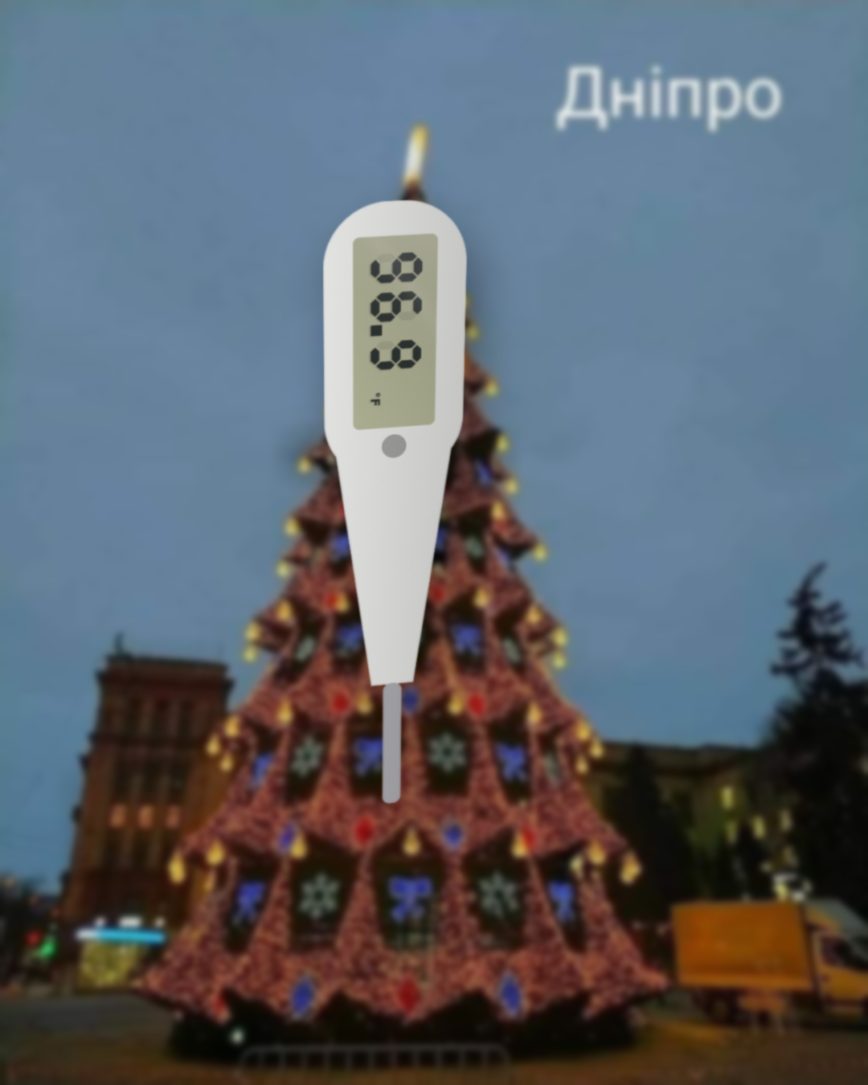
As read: 96.9,°F
